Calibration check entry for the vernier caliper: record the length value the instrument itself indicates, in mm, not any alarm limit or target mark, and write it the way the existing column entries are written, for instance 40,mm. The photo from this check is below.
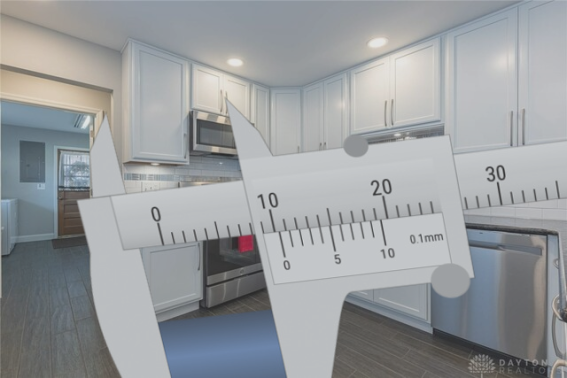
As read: 10.4,mm
